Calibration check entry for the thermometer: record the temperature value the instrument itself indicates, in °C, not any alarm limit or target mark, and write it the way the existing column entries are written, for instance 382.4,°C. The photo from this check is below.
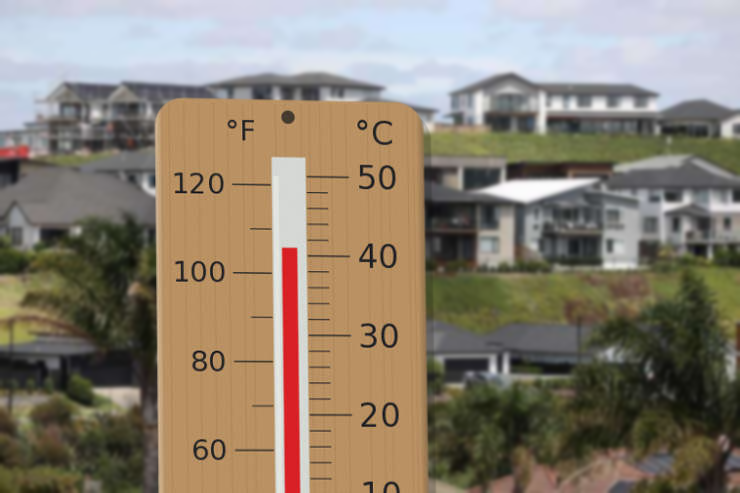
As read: 41,°C
